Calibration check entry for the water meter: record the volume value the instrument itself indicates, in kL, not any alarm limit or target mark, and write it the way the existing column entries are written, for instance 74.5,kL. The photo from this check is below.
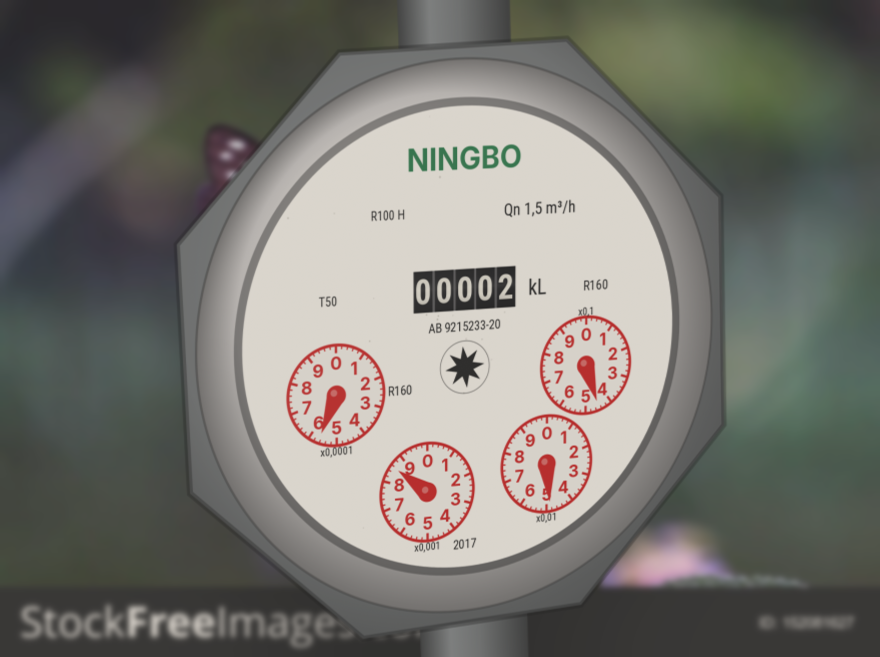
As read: 2.4485,kL
